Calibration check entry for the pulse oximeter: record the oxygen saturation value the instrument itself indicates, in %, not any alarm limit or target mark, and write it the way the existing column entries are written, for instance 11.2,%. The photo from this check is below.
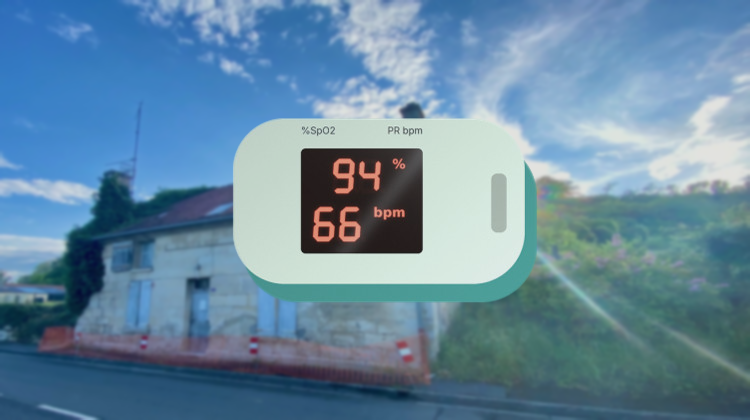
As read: 94,%
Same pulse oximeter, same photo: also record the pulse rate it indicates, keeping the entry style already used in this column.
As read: 66,bpm
